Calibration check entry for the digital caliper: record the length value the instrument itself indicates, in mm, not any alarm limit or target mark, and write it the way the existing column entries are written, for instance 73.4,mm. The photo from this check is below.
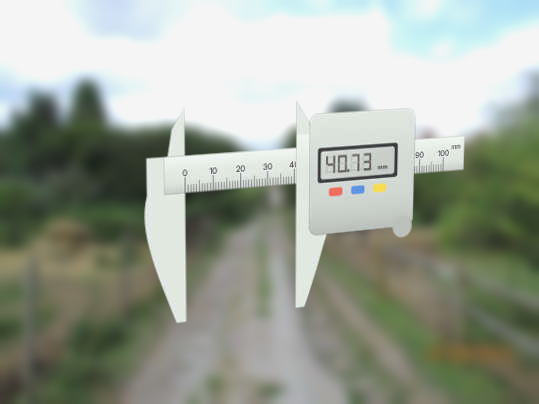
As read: 40.73,mm
